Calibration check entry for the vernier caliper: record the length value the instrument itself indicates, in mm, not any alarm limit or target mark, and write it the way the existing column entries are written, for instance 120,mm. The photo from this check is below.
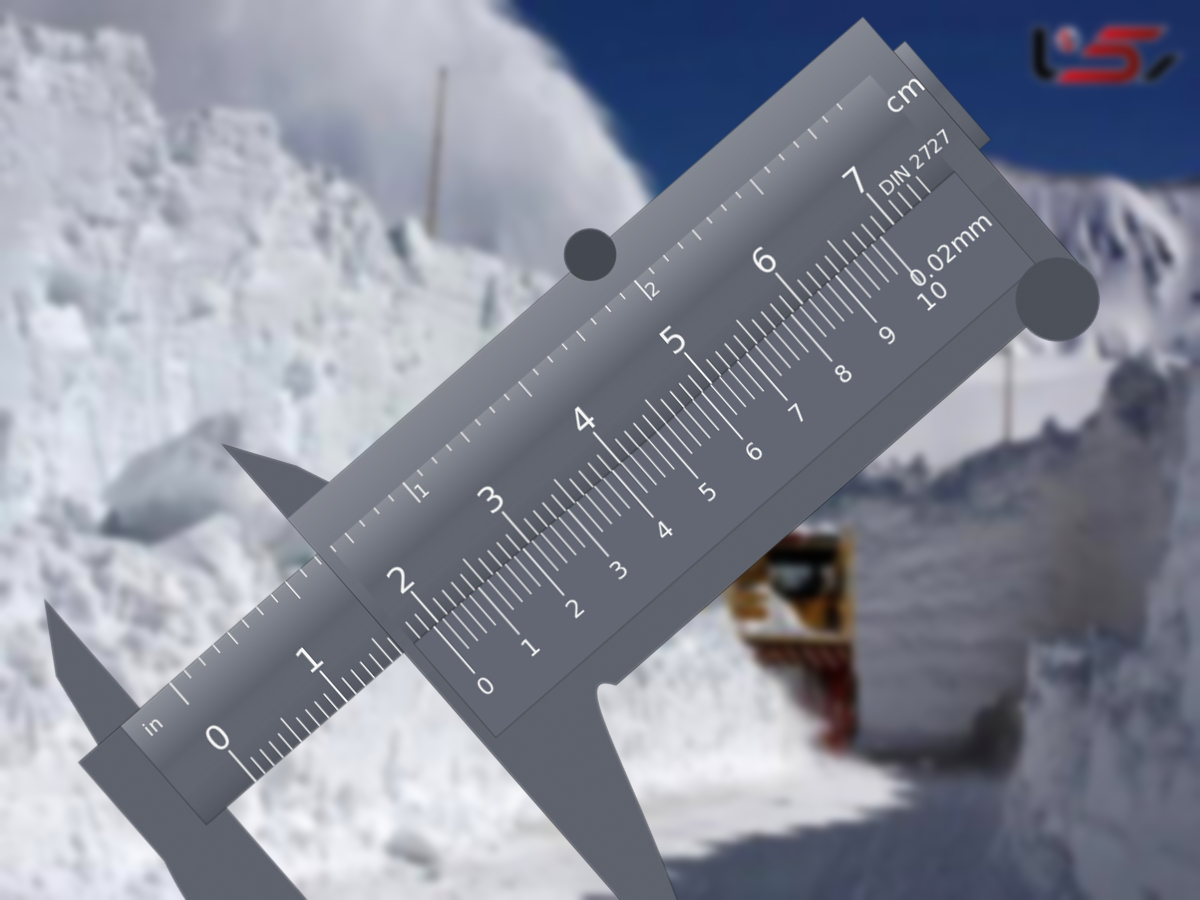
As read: 19.5,mm
